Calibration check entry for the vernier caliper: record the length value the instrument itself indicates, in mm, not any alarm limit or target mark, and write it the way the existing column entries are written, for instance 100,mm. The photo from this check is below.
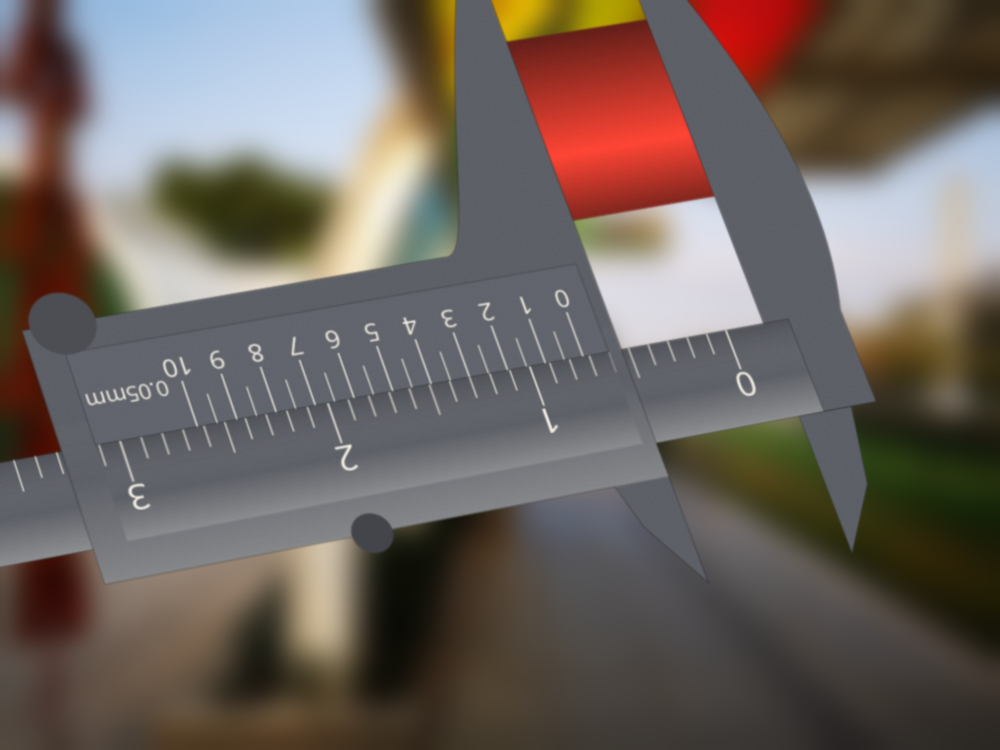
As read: 7.3,mm
